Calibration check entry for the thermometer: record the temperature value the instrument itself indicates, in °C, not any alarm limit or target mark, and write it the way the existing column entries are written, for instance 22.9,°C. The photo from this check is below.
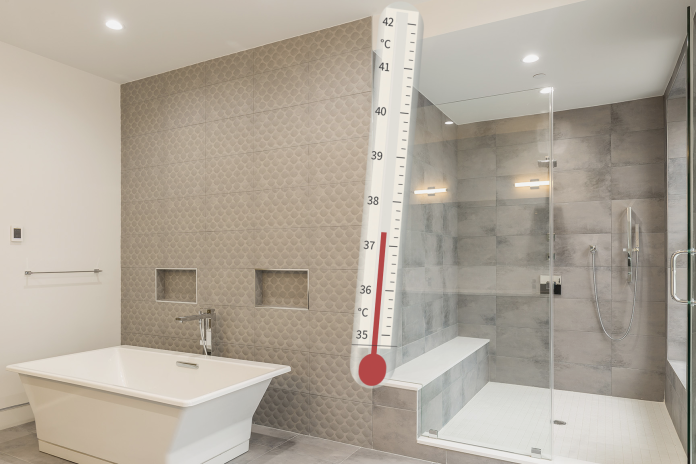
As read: 37.3,°C
